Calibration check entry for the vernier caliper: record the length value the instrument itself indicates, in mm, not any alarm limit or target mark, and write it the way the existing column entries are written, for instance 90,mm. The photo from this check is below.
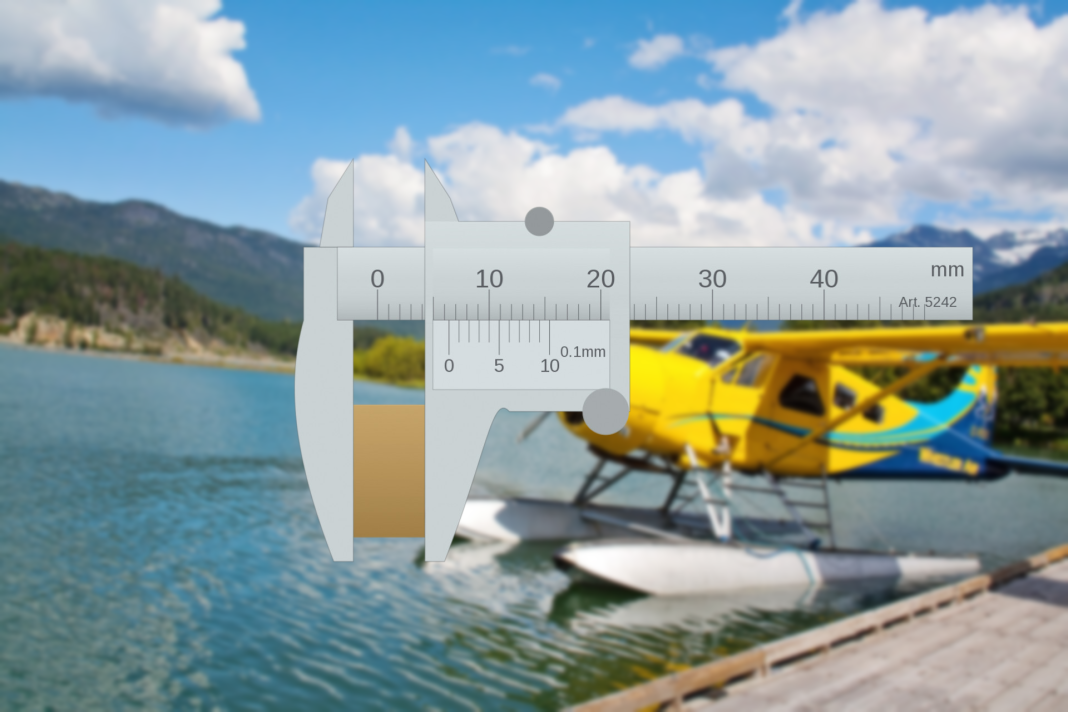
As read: 6.4,mm
